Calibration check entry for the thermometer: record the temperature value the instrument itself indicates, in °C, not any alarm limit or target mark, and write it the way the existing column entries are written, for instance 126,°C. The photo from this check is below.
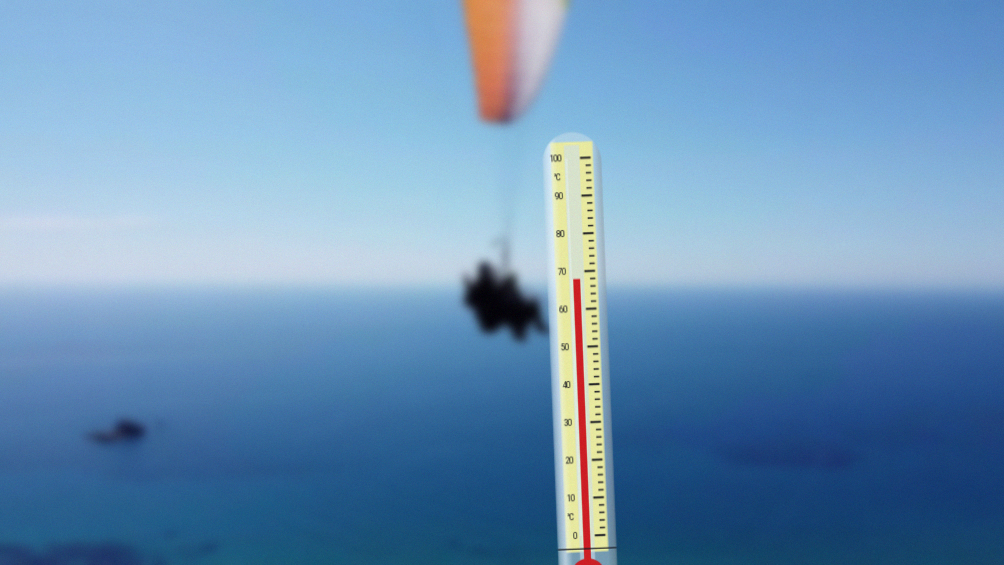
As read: 68,°C
